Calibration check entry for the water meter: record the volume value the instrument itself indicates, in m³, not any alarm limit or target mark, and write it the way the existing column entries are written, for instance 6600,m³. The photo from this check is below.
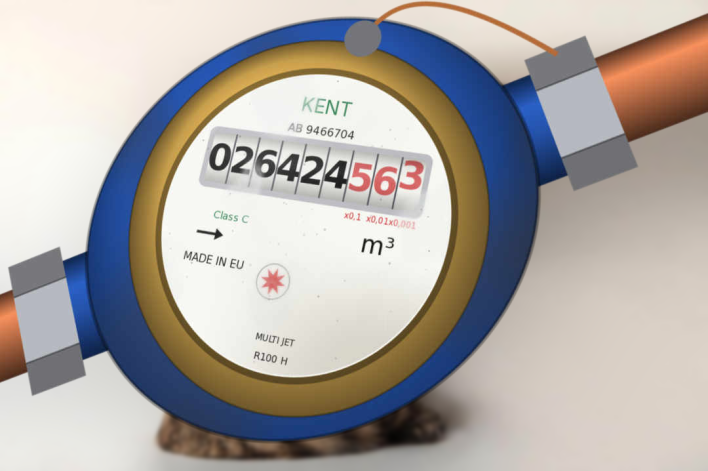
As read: 26424.563,m³
